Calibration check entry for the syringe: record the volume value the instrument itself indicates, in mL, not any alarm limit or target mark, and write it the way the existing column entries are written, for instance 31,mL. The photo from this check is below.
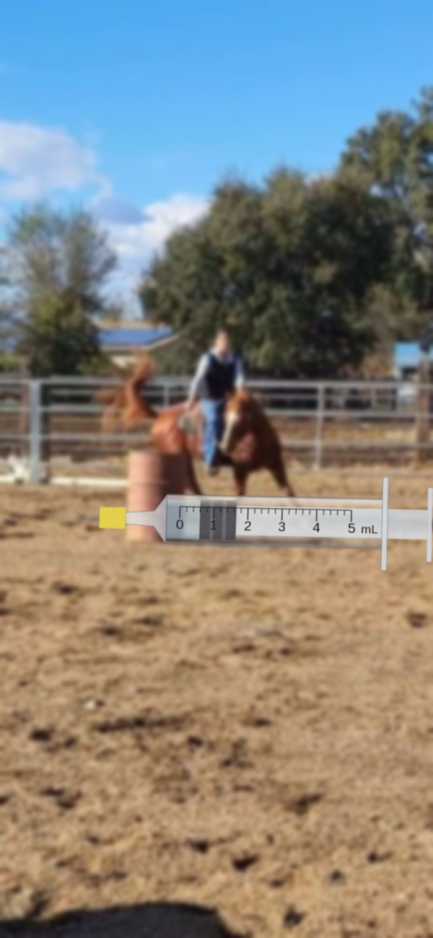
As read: 0.6,mL
